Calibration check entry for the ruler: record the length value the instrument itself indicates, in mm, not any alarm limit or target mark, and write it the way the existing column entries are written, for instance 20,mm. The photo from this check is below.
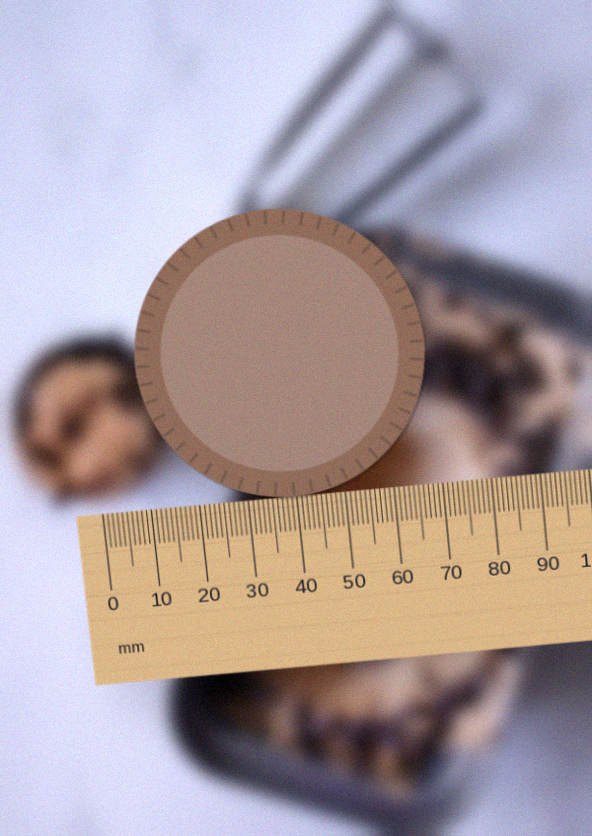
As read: 59,mm
